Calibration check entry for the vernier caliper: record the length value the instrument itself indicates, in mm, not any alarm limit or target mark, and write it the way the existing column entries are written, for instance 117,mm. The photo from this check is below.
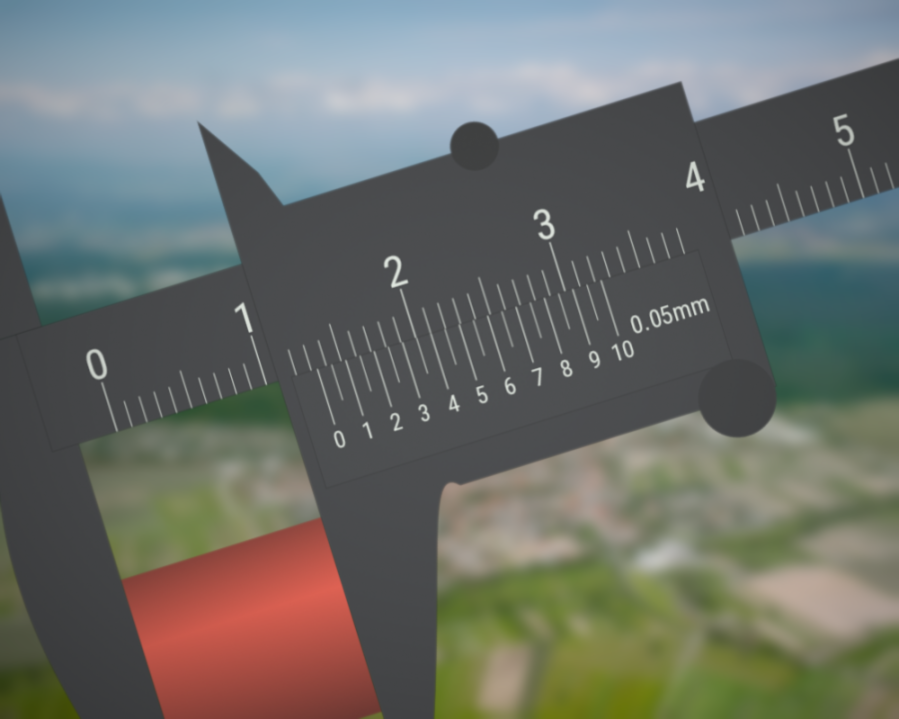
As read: 13.4,mm
